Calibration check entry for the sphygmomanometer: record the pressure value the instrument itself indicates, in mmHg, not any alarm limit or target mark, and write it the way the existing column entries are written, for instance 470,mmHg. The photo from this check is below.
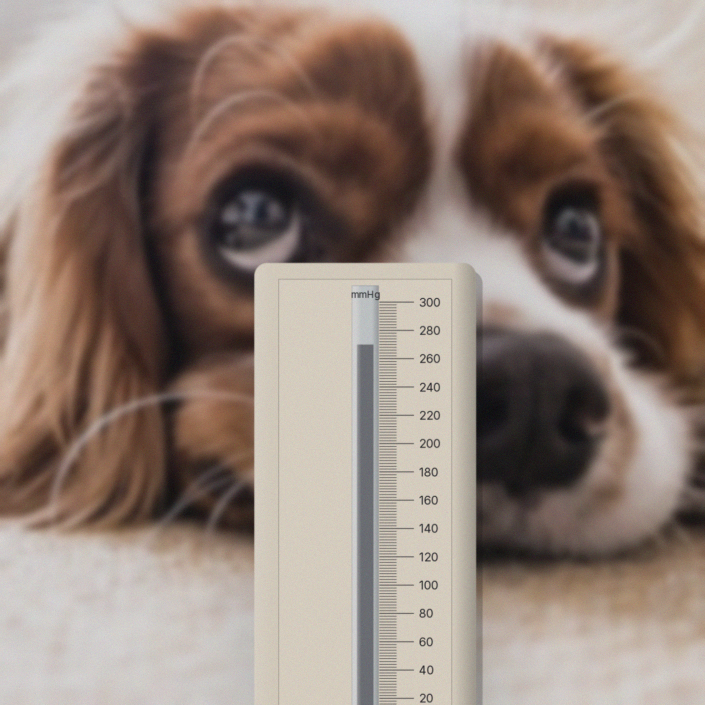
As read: 270,mmHg
